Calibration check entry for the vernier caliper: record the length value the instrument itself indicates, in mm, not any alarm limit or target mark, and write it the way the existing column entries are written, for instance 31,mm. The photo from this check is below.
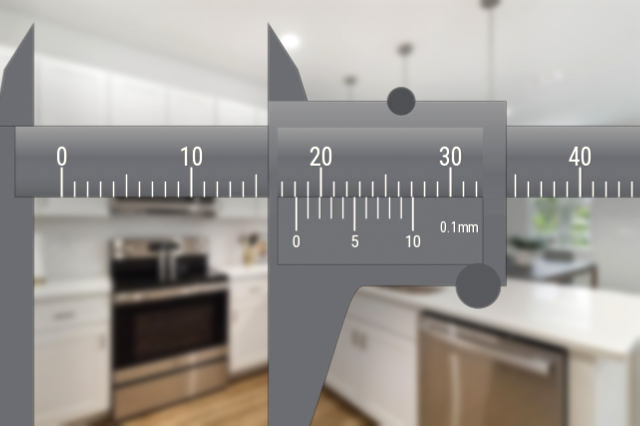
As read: 18.1,mm
